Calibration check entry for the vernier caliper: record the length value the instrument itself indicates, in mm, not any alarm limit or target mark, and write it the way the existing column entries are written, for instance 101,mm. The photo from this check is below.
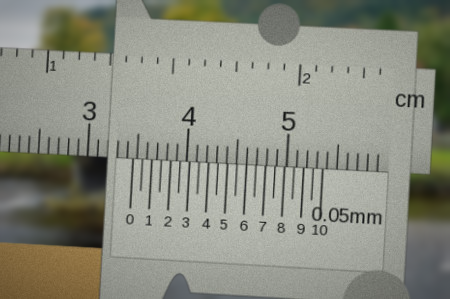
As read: 34.6,mm
